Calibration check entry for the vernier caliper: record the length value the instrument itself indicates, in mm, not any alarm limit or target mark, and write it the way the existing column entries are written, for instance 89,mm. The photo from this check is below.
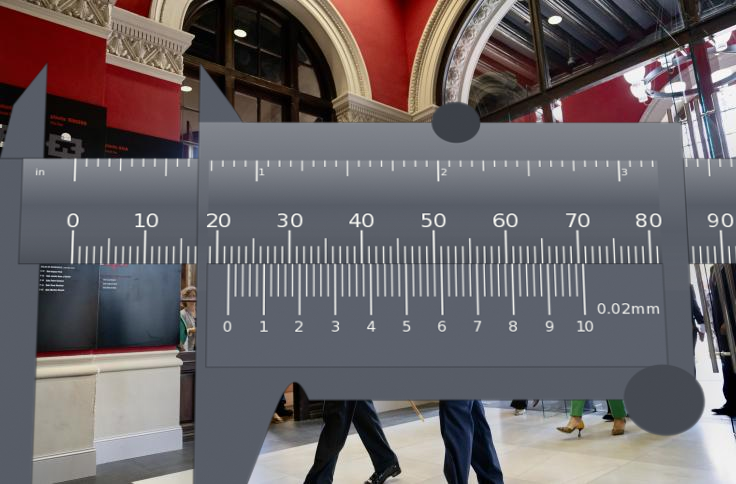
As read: 21.6,mm
